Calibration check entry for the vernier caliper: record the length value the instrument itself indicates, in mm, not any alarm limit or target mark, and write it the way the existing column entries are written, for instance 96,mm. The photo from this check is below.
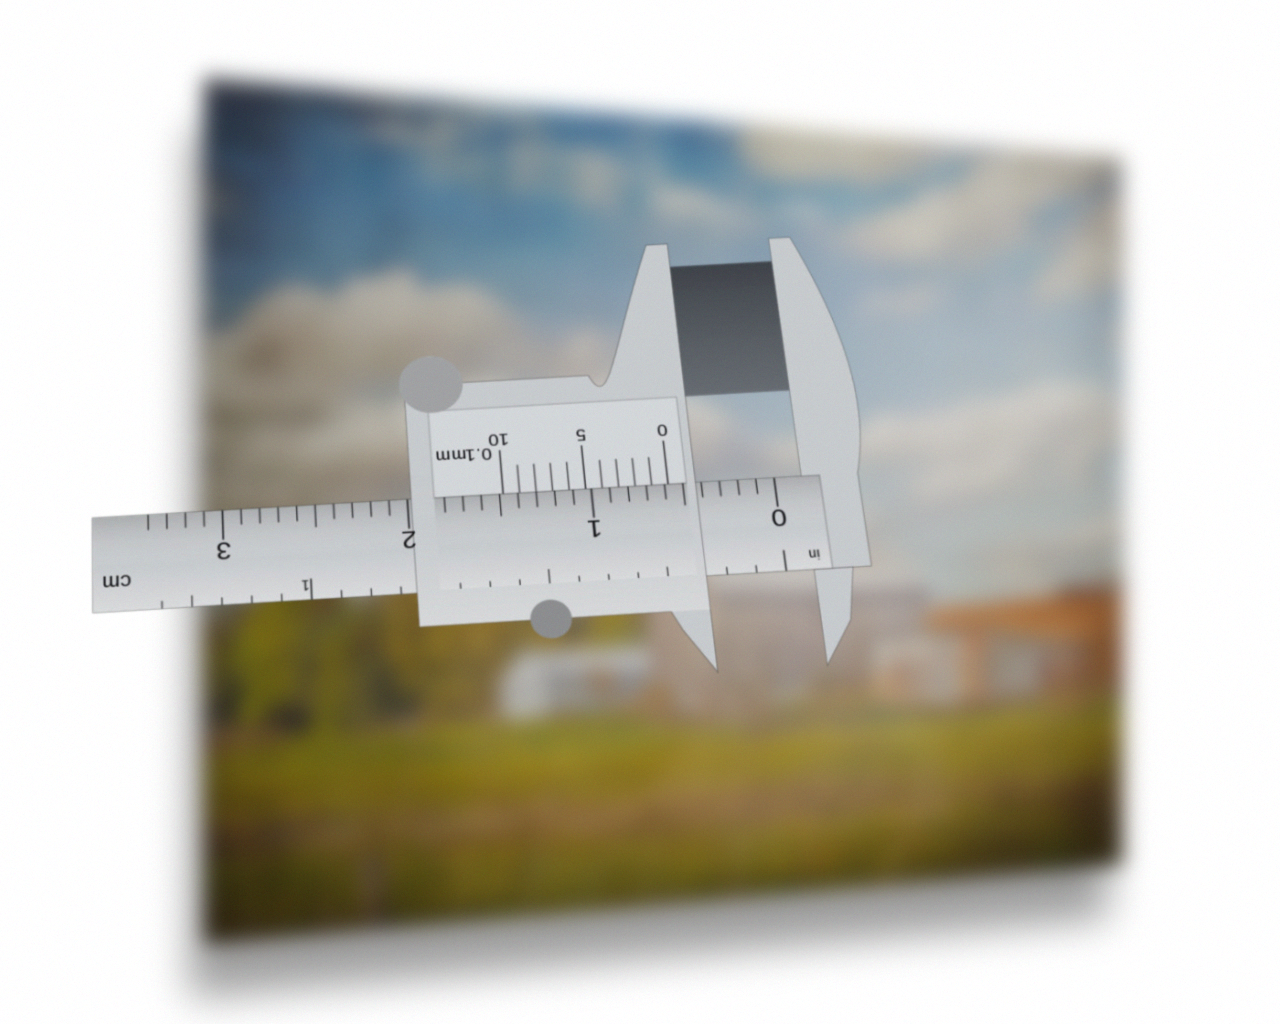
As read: 5.8,mm
